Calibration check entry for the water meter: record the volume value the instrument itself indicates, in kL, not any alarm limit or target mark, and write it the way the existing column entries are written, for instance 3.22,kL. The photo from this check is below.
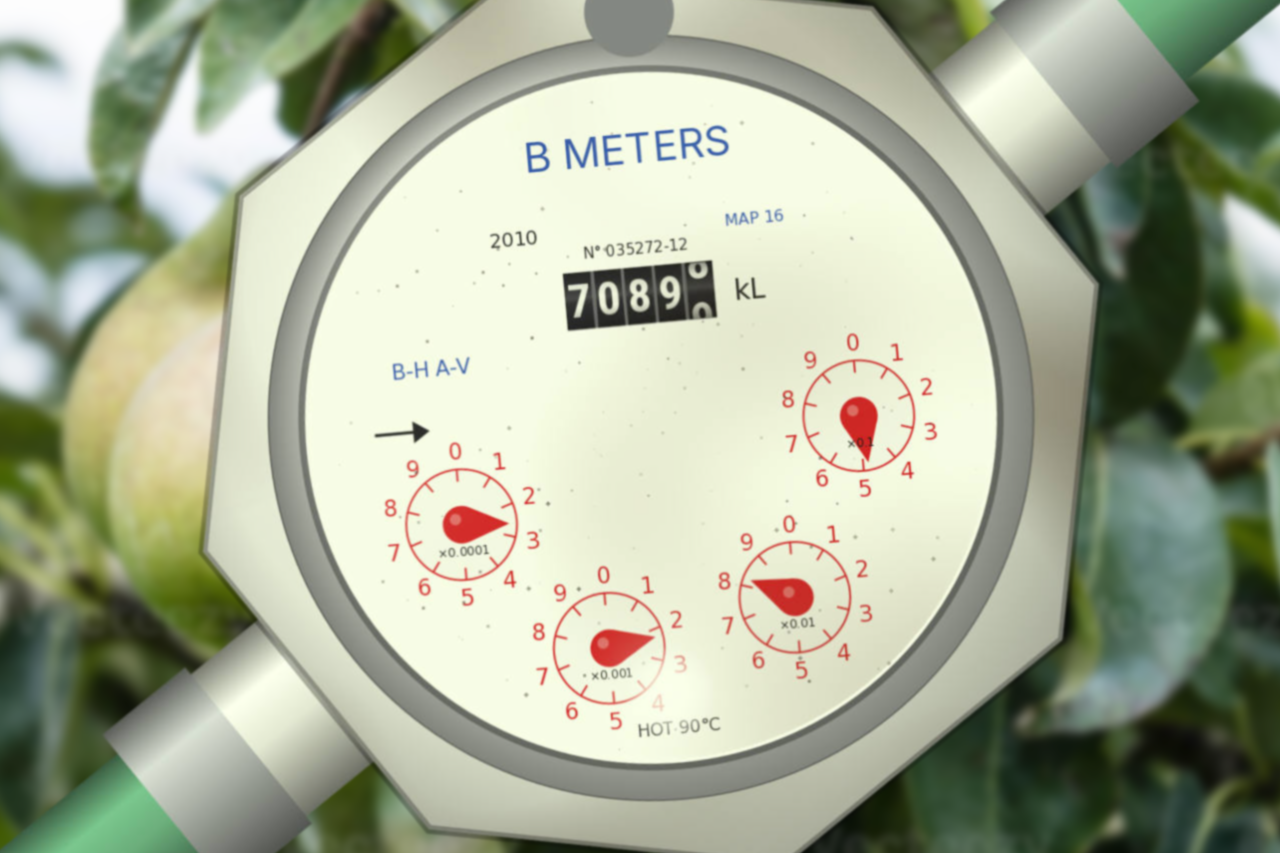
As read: 70898.4822,kL
